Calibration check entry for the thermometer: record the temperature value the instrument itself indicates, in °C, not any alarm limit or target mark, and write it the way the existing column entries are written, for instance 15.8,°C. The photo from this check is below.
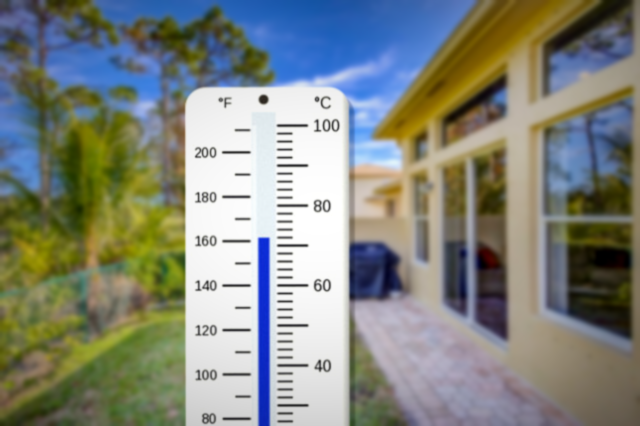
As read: 72,°C
